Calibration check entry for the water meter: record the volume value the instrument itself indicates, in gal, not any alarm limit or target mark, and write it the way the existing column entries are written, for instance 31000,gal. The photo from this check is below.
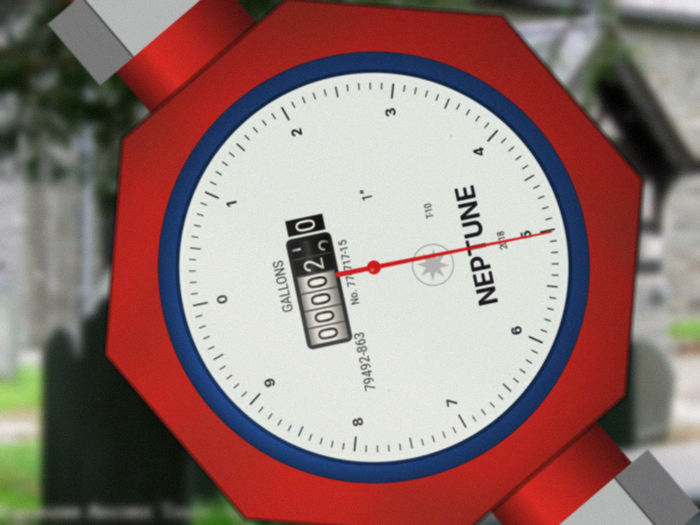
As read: 215.0,gal
